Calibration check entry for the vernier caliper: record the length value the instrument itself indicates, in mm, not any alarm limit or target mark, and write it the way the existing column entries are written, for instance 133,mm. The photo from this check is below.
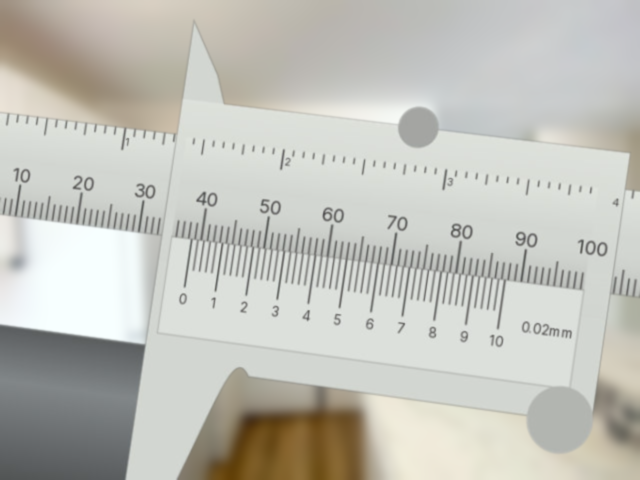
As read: 38.5,mm
